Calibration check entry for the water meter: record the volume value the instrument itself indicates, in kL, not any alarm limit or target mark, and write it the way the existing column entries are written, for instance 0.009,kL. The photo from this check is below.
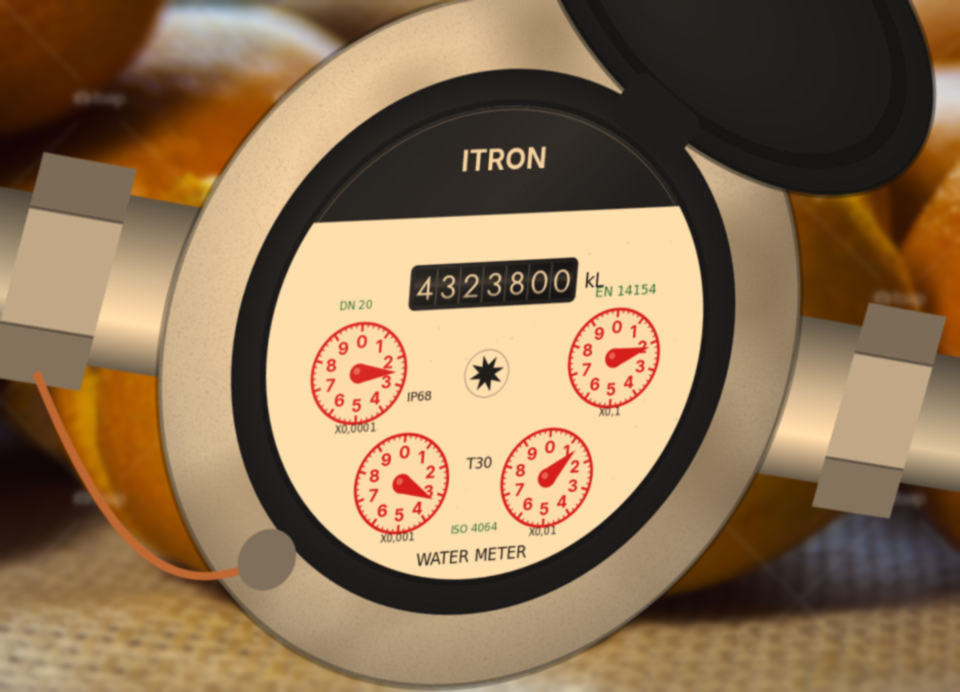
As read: 4323800.2132,kL
